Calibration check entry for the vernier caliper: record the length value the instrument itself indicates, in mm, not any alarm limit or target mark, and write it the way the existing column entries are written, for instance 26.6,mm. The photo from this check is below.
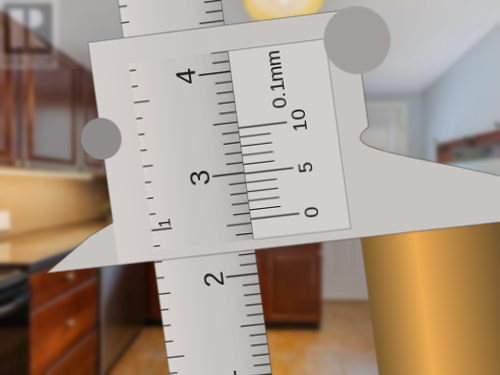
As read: 25.4,mm
